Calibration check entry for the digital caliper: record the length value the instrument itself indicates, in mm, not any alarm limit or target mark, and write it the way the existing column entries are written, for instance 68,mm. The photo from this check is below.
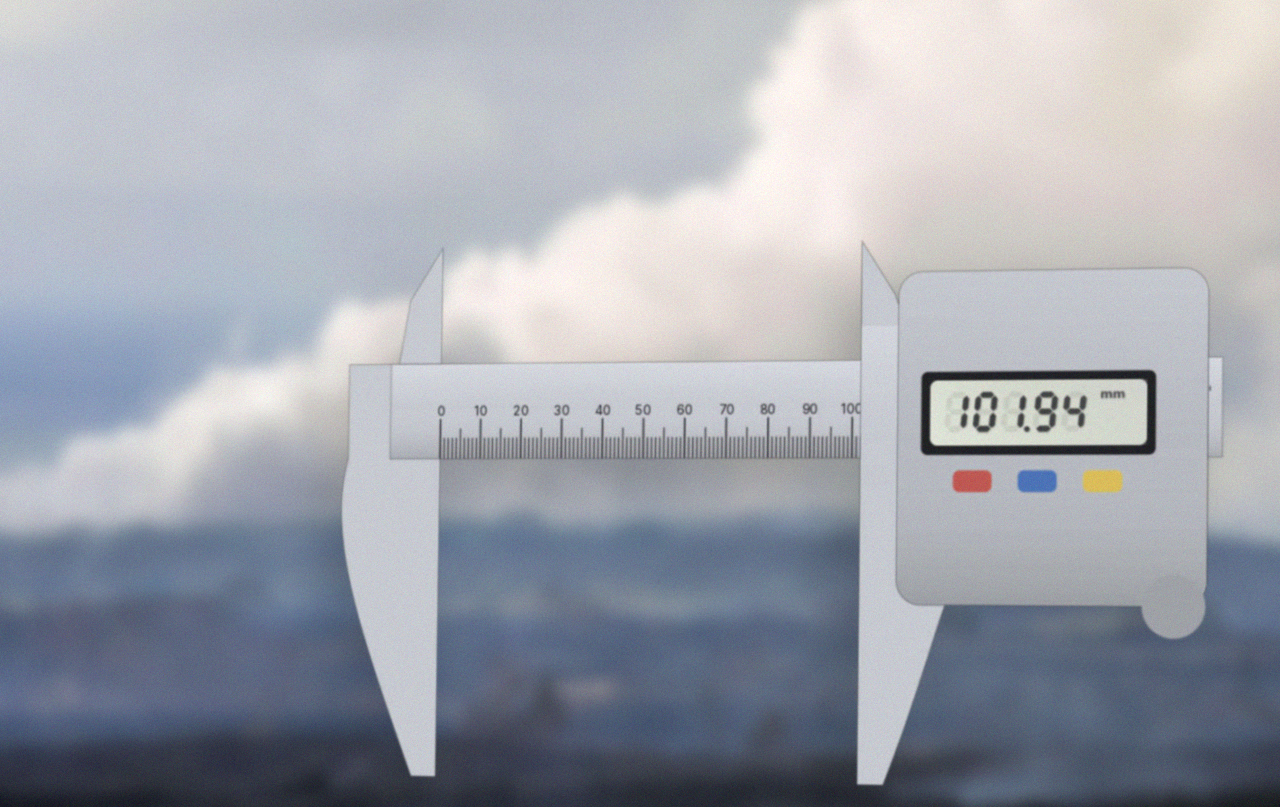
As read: 101.94,mm
